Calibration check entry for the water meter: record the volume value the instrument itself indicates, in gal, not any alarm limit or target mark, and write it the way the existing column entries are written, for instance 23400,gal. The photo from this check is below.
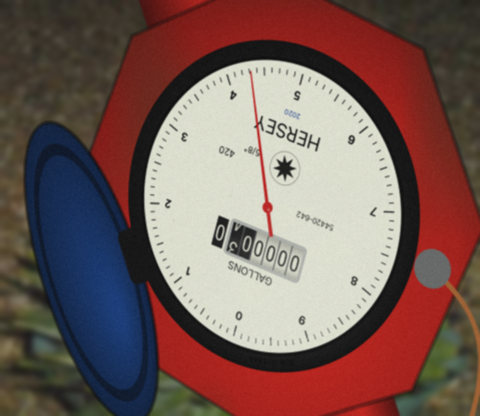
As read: 34.3,gal
